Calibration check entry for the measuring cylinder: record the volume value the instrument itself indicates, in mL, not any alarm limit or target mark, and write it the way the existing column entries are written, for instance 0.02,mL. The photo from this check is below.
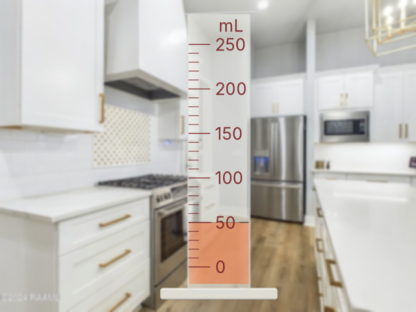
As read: 50,mL
